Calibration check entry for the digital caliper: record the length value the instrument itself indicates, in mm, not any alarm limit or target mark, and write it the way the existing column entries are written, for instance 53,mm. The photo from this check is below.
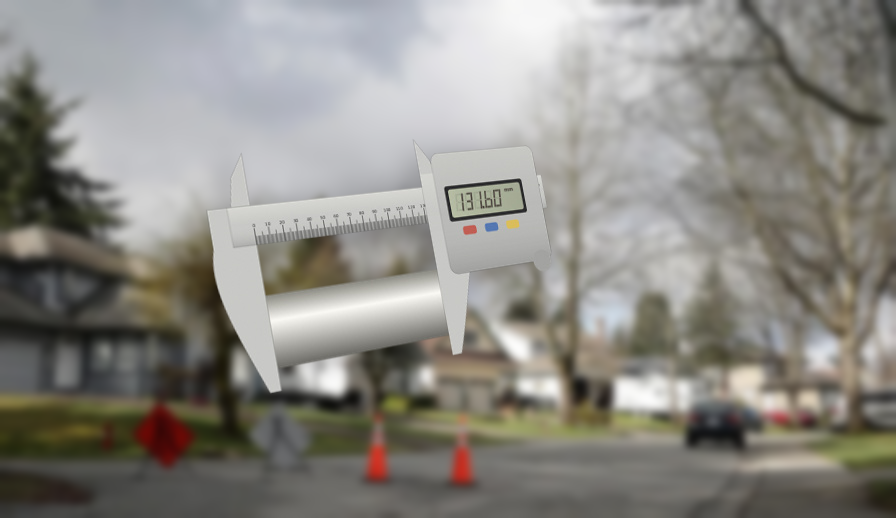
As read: 131.60,mm
